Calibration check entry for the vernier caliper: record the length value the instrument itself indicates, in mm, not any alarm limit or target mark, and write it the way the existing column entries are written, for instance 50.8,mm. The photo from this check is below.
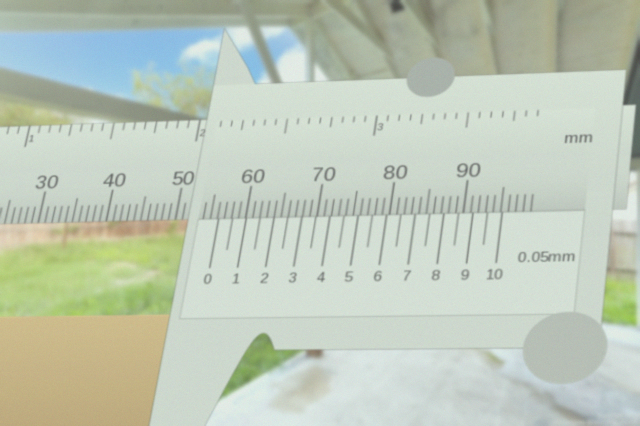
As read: 56.2,mm
